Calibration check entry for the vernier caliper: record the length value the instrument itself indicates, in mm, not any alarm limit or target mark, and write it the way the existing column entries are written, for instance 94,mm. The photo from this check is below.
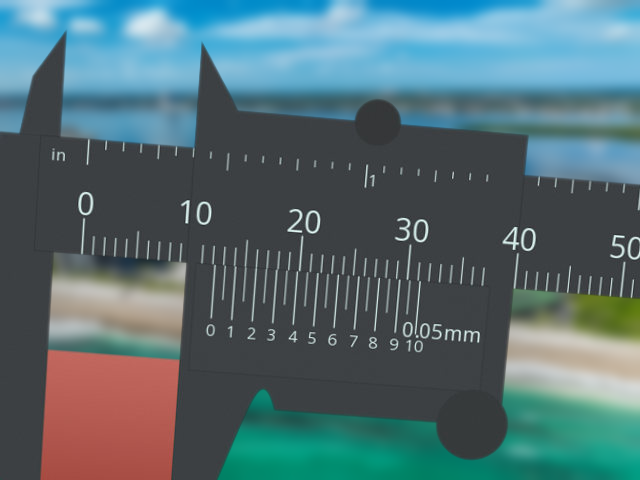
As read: 12.2,mm
